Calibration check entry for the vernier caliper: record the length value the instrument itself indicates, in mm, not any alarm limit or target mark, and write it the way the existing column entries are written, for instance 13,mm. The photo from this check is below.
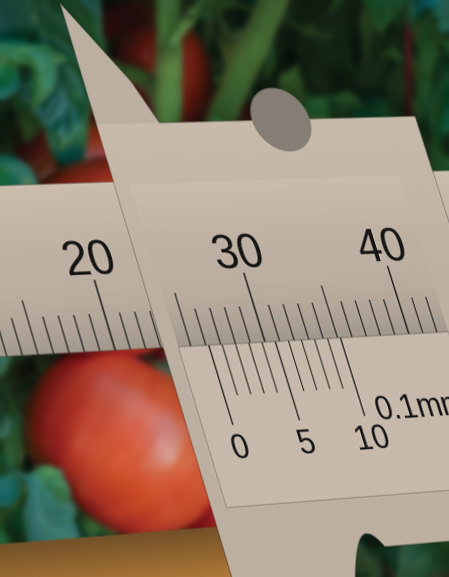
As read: 26.2,mm
